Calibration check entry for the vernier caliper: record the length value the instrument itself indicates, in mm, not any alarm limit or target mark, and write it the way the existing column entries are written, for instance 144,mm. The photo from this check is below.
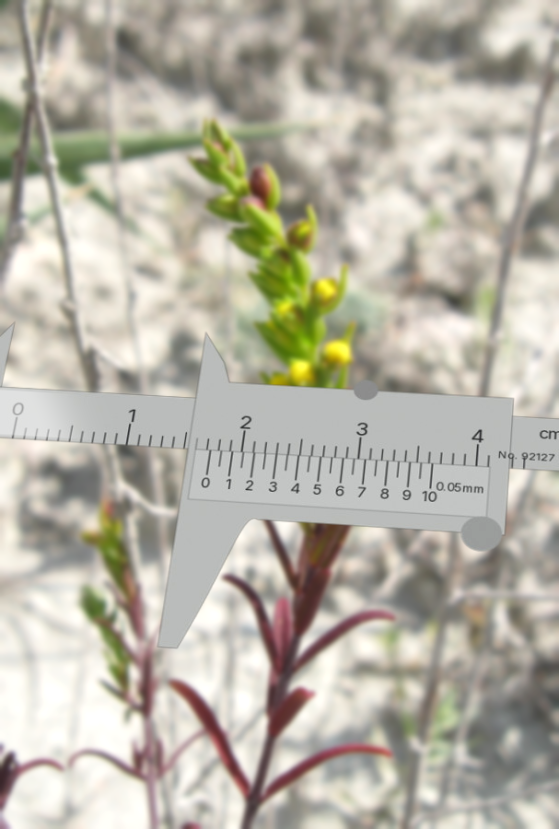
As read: 17.3,mm
